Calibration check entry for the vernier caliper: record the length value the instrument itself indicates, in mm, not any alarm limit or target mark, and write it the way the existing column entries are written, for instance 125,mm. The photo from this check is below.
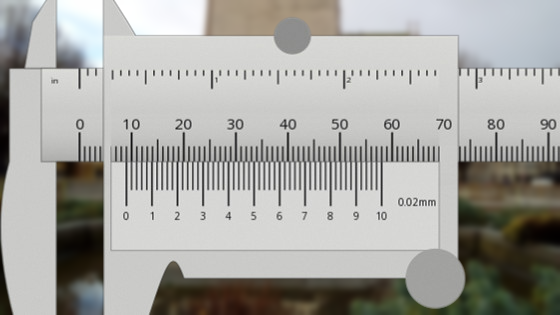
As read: 9.0,mm
